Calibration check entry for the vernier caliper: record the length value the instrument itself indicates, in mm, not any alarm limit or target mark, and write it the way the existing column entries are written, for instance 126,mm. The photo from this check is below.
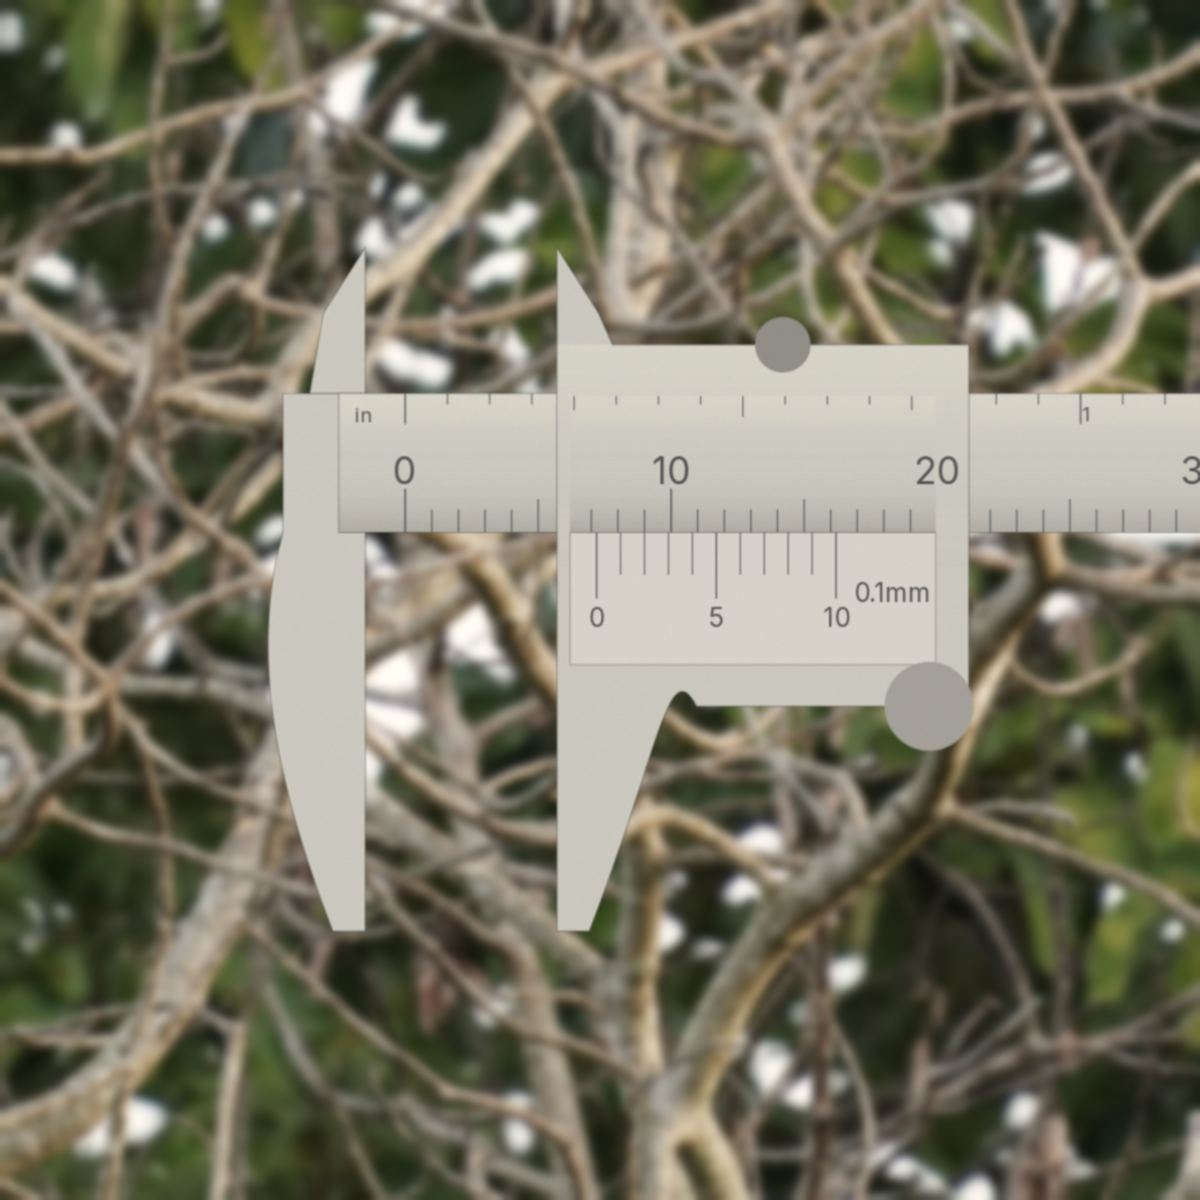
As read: 7.2,mm
